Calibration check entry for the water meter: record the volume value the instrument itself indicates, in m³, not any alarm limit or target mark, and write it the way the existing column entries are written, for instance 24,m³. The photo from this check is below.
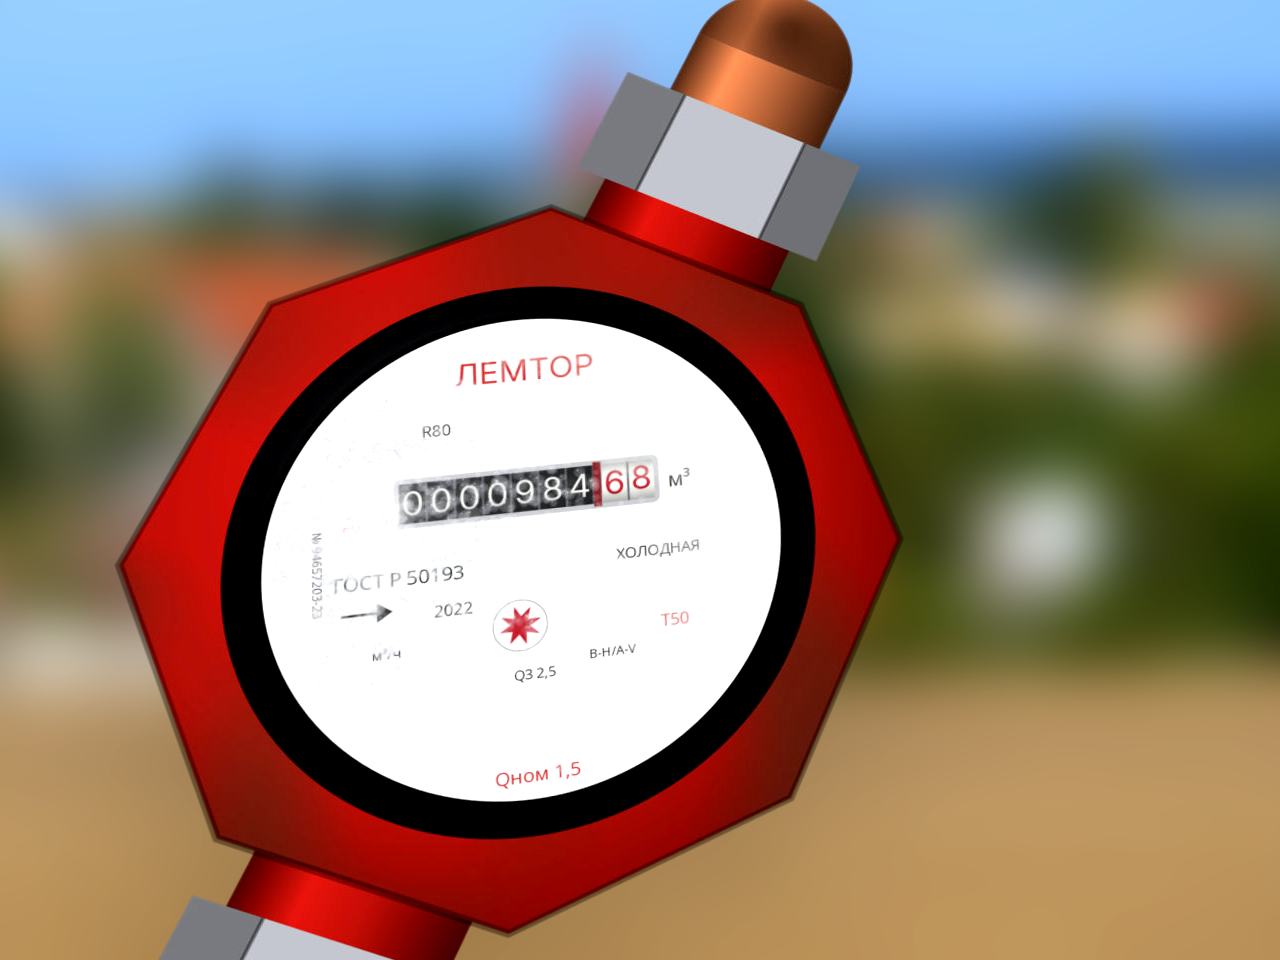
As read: 984.68,m³
